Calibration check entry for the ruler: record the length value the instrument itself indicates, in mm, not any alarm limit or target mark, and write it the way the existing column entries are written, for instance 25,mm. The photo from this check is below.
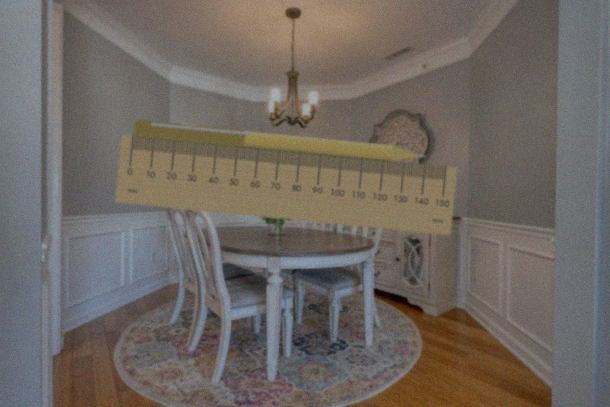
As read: 140,mm
